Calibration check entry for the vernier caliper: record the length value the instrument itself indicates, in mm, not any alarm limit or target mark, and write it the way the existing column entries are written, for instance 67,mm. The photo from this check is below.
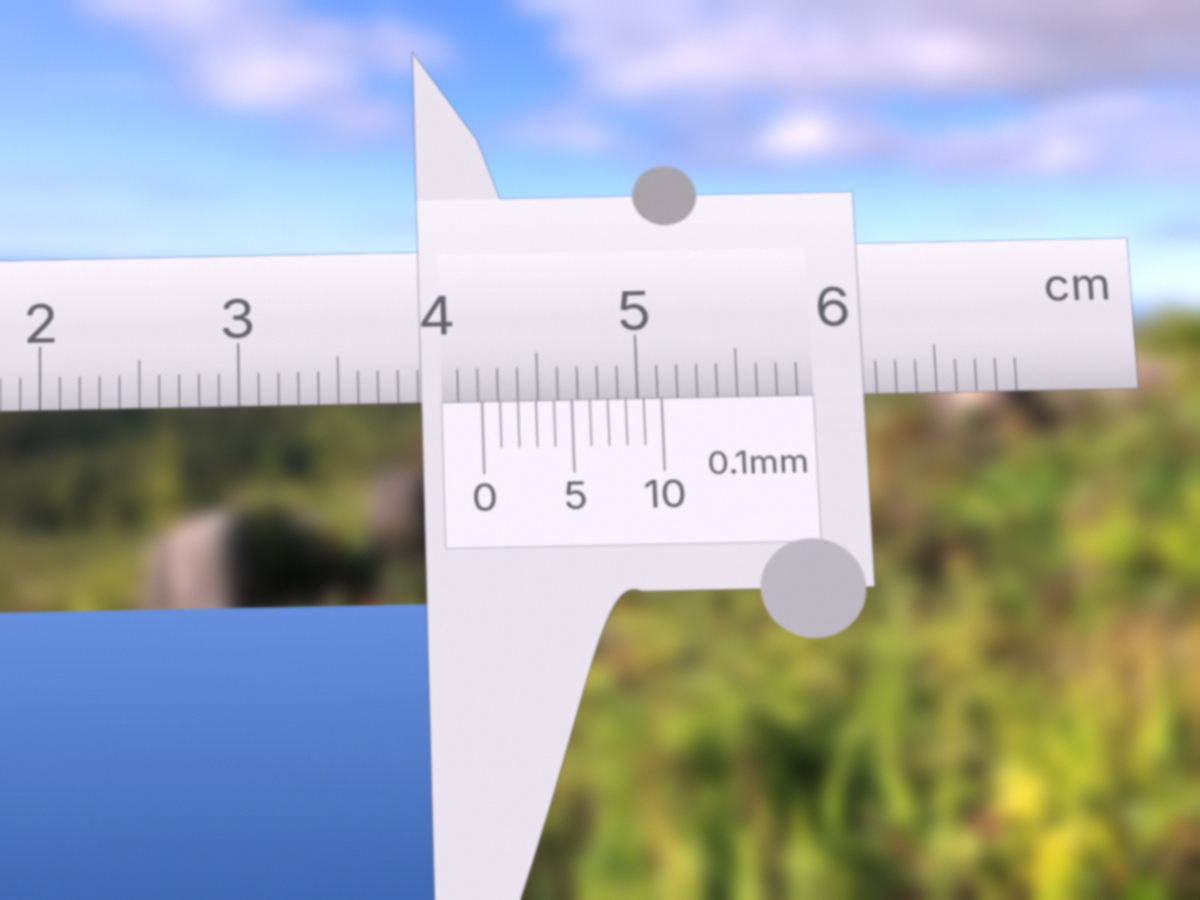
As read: 42.2,mm
